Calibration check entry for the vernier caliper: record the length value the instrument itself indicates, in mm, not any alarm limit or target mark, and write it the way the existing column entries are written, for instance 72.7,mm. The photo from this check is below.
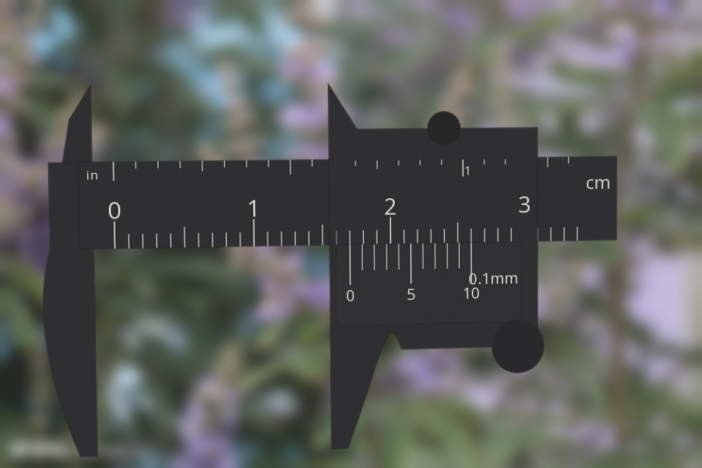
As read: 17.0,mm
